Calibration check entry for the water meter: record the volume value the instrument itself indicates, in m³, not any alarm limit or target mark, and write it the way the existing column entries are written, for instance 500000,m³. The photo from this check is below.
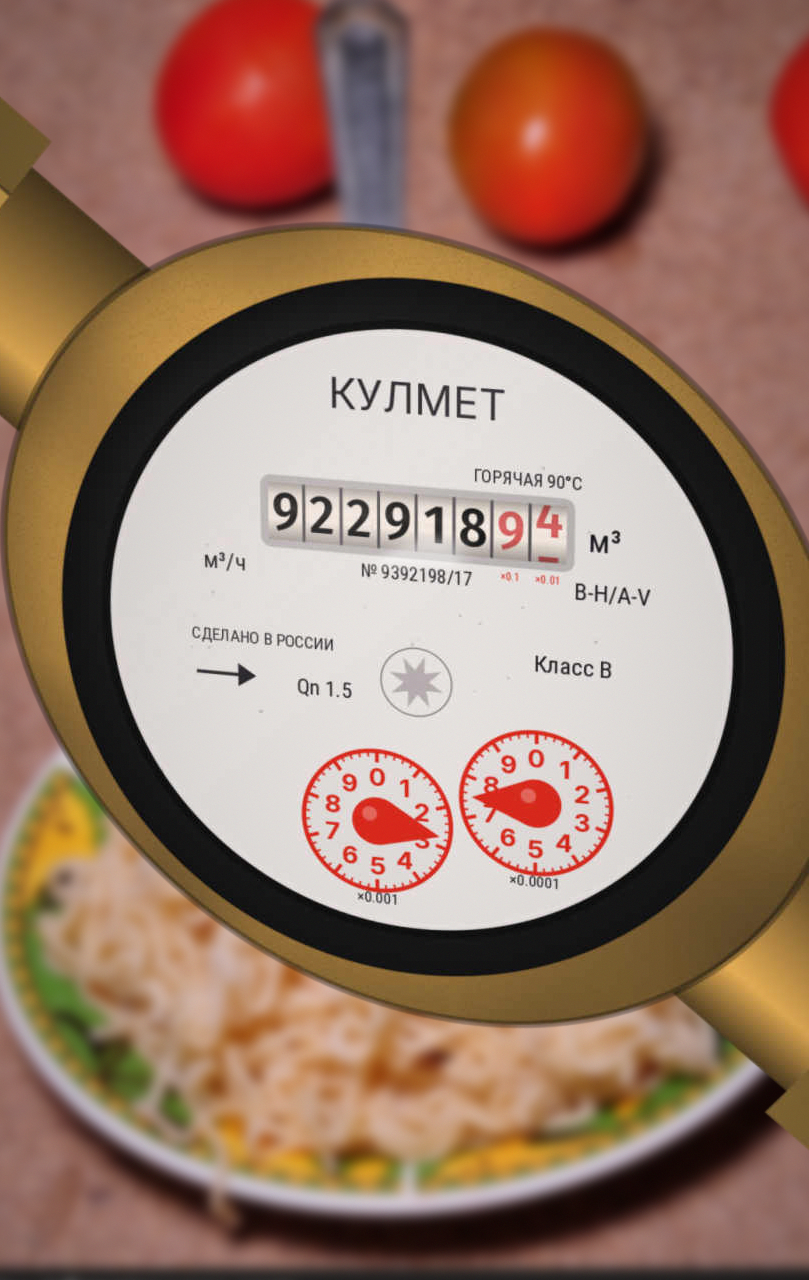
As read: 922918.9427,m³
